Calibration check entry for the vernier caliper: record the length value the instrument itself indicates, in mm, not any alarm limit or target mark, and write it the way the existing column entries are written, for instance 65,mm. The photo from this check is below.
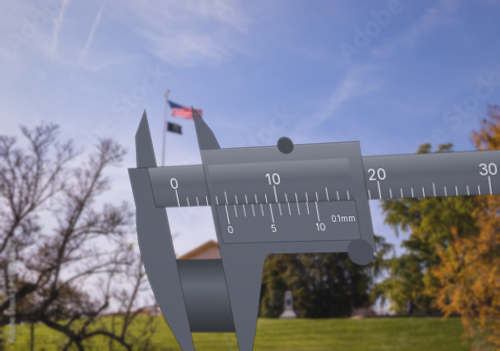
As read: 4.8,mm
